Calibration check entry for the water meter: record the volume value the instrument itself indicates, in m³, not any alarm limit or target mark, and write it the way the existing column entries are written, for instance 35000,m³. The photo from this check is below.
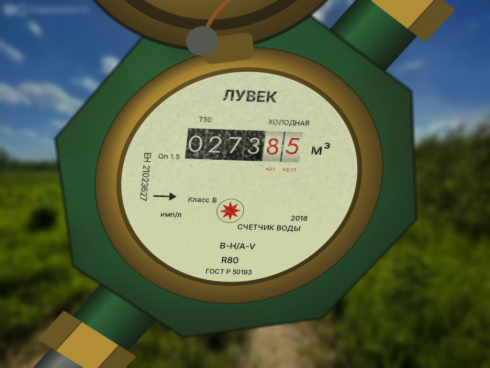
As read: 273.85,m³
